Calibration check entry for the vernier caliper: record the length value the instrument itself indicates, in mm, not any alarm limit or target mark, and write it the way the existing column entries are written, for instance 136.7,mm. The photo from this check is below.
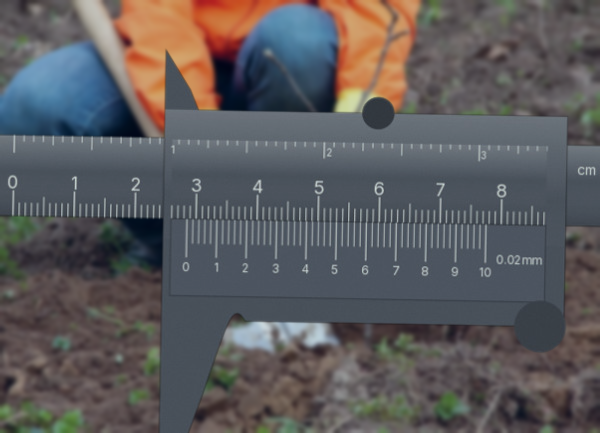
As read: 28.5,mm
